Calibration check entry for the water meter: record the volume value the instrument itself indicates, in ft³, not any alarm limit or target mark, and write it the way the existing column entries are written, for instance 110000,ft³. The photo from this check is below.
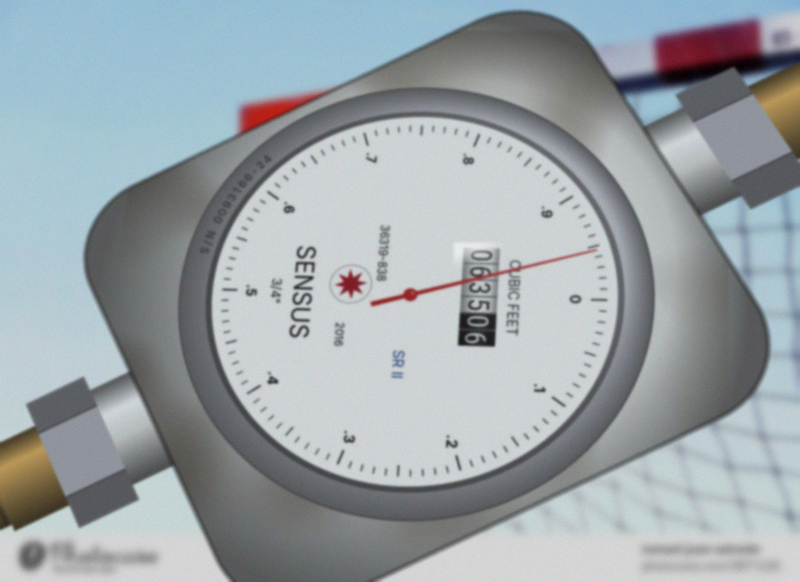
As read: 63505.95,ft³
